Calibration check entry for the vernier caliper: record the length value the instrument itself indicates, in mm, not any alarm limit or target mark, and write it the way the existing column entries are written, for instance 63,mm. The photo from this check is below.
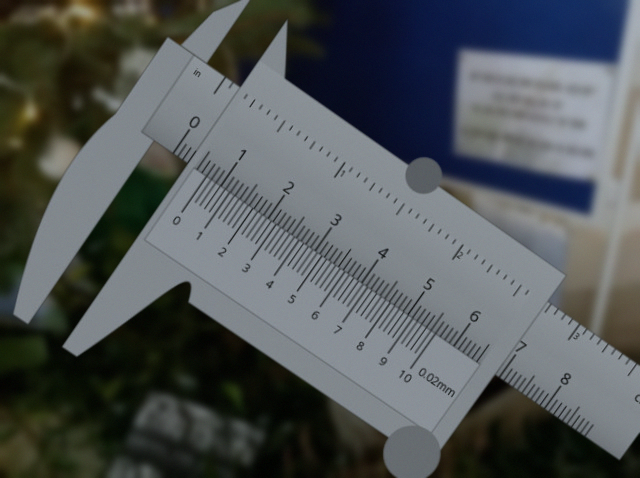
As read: 7.0,mm
